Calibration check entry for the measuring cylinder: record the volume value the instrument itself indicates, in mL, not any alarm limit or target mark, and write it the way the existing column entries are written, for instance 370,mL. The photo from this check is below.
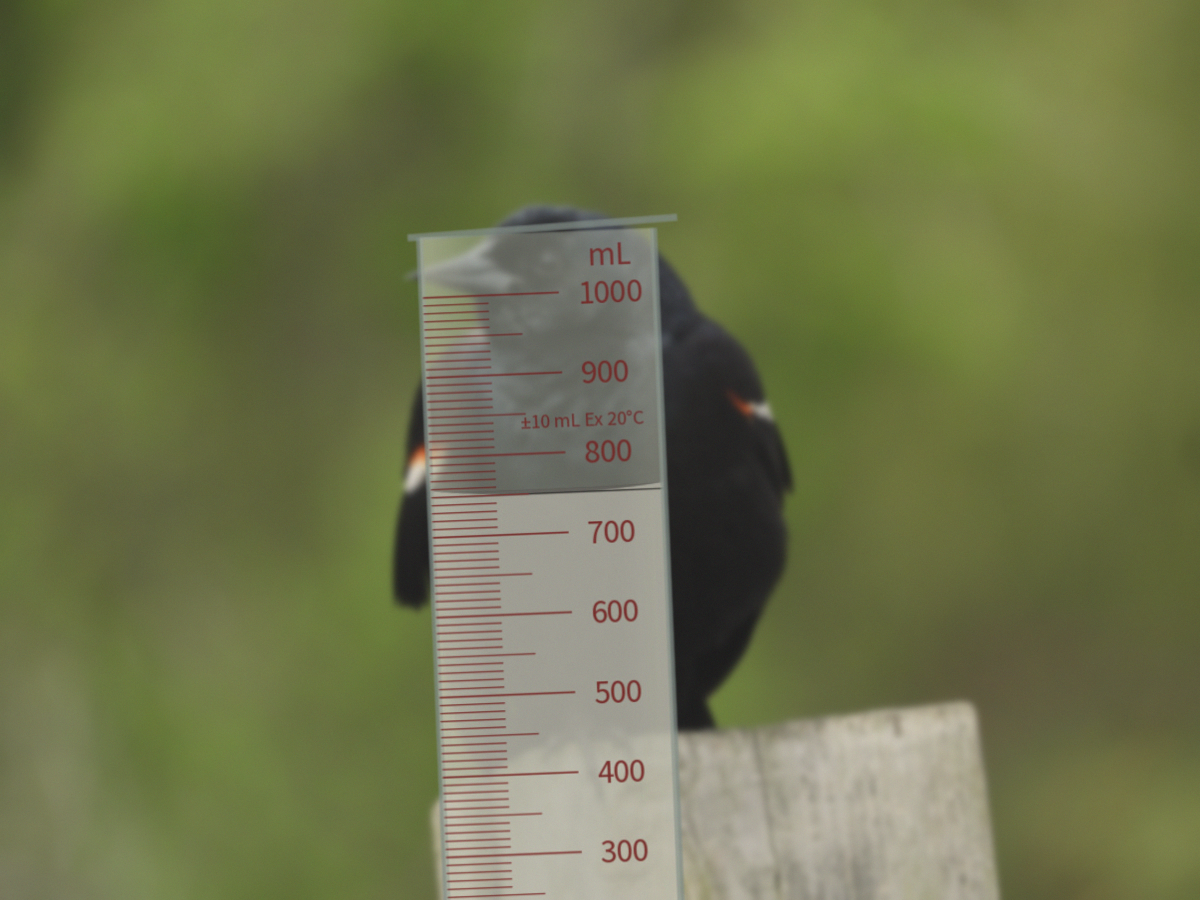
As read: 750,mL
